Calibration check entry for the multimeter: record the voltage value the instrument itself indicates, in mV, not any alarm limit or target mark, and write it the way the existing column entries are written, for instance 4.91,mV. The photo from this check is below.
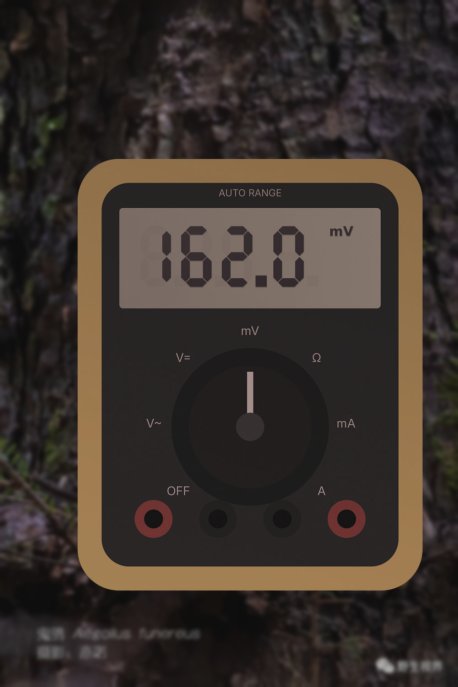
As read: 162.0,mV
